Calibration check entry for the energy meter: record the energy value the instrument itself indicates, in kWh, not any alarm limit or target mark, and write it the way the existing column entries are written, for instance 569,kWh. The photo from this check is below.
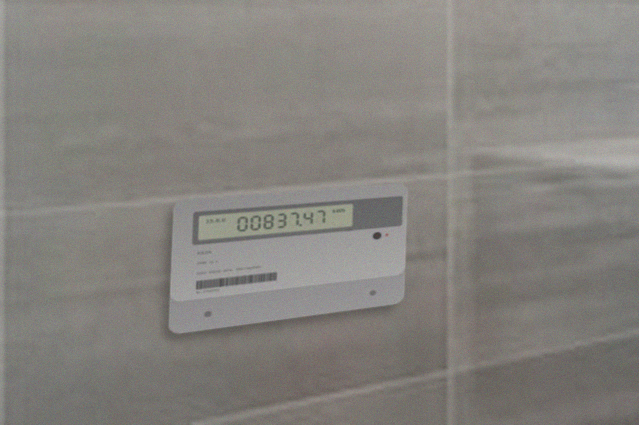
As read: 837.47,kWh
